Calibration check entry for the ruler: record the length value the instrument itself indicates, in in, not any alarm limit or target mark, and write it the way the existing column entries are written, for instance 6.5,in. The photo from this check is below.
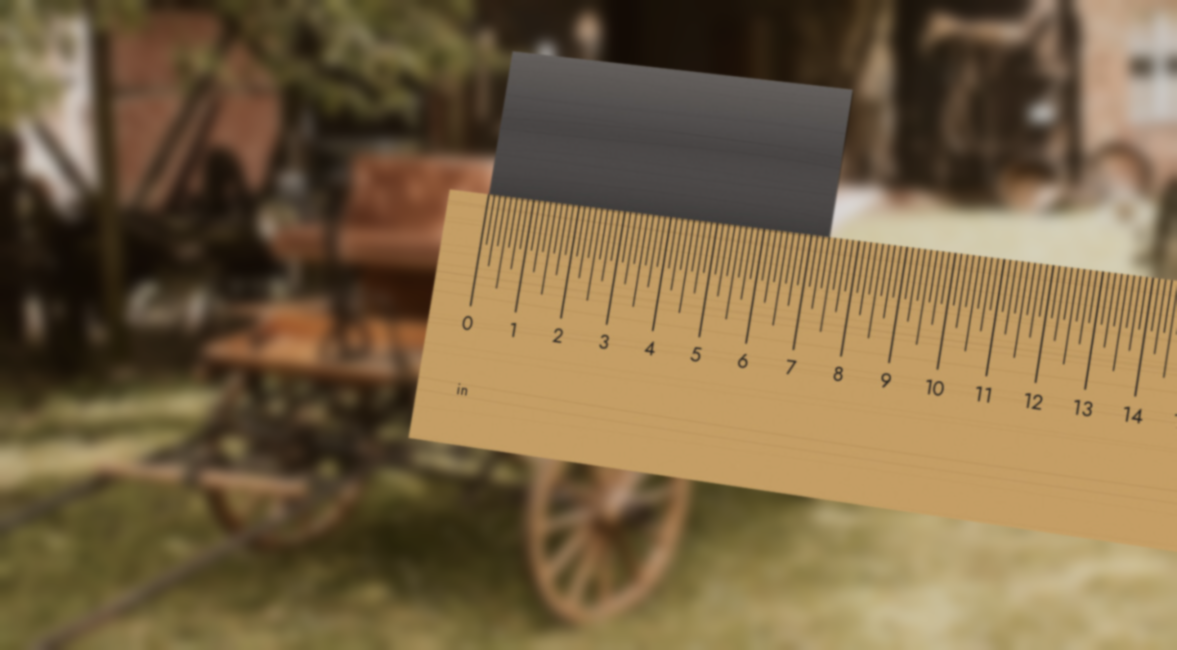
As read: 7.375,in
